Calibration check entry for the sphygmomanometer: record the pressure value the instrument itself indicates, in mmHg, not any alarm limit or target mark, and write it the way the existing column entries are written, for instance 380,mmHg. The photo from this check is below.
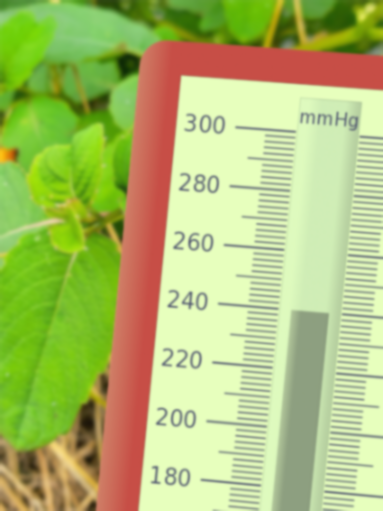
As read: 240,mmHg
